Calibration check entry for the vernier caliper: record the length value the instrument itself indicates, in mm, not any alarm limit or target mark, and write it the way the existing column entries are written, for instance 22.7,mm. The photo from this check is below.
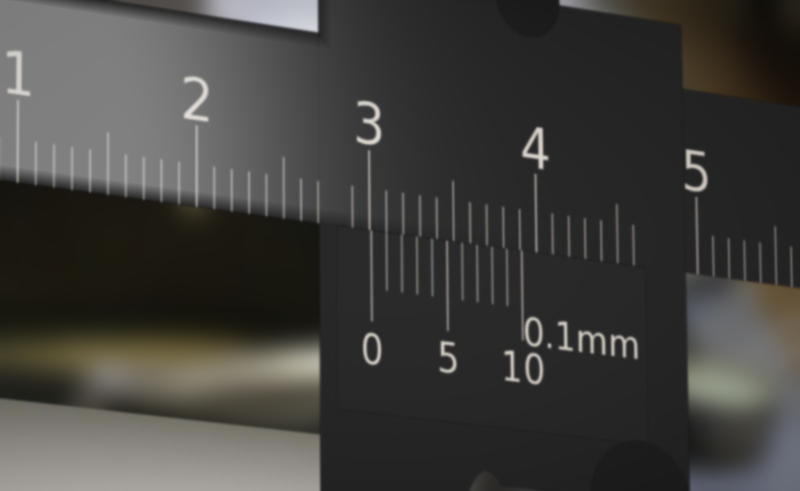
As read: 30.1,mm
